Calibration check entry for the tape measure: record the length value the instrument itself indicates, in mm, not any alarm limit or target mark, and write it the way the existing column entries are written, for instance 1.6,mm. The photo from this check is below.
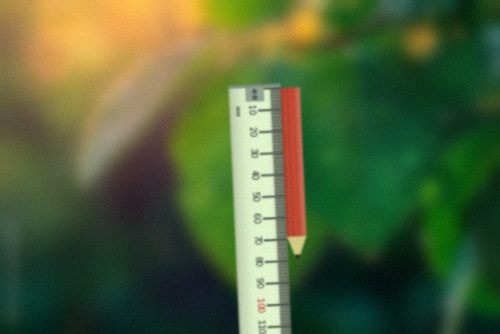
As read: 80,mm
